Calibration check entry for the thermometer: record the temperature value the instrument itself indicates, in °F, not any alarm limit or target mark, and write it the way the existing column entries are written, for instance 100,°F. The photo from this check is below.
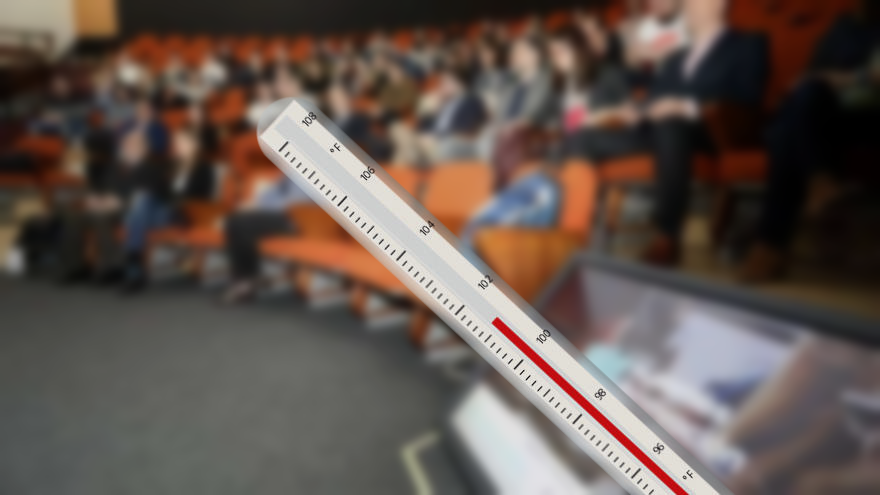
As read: 101.2,°F
